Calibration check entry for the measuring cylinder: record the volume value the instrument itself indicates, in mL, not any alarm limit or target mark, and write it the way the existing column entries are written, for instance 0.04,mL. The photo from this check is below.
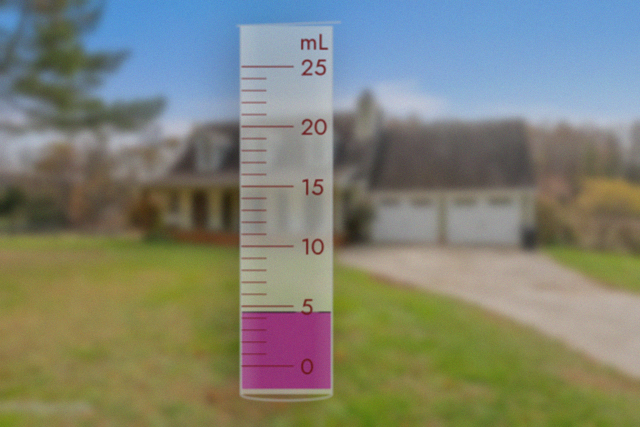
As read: 4.5,mL
